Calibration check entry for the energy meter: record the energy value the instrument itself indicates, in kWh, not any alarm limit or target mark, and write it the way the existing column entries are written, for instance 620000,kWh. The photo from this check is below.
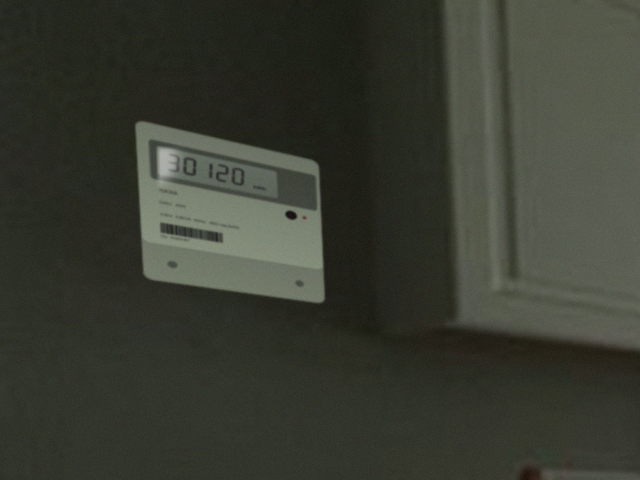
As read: 30120,kWh
